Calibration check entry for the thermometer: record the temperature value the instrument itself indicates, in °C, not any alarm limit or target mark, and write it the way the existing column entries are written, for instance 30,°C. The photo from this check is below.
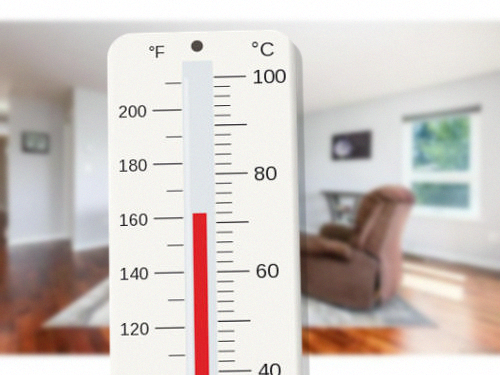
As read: 72,°C
